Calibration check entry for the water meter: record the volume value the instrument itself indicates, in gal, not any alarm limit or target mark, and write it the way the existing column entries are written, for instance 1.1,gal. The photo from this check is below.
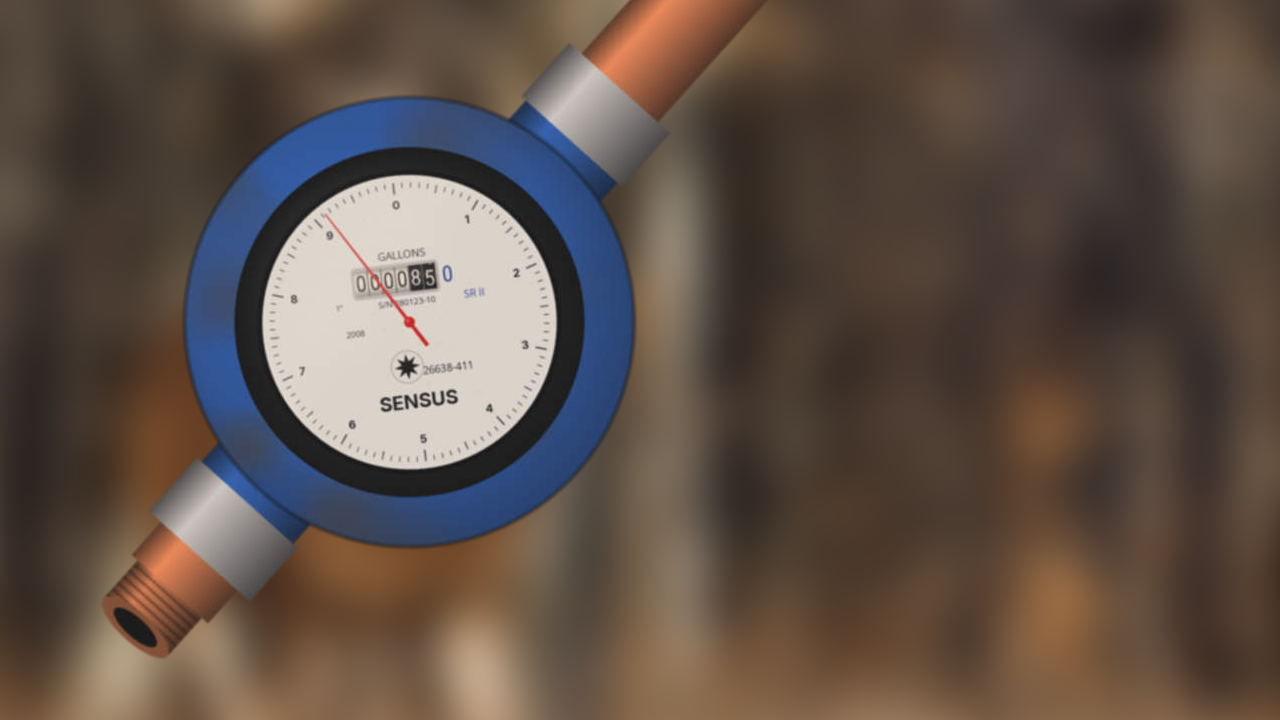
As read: 849.1,gal
